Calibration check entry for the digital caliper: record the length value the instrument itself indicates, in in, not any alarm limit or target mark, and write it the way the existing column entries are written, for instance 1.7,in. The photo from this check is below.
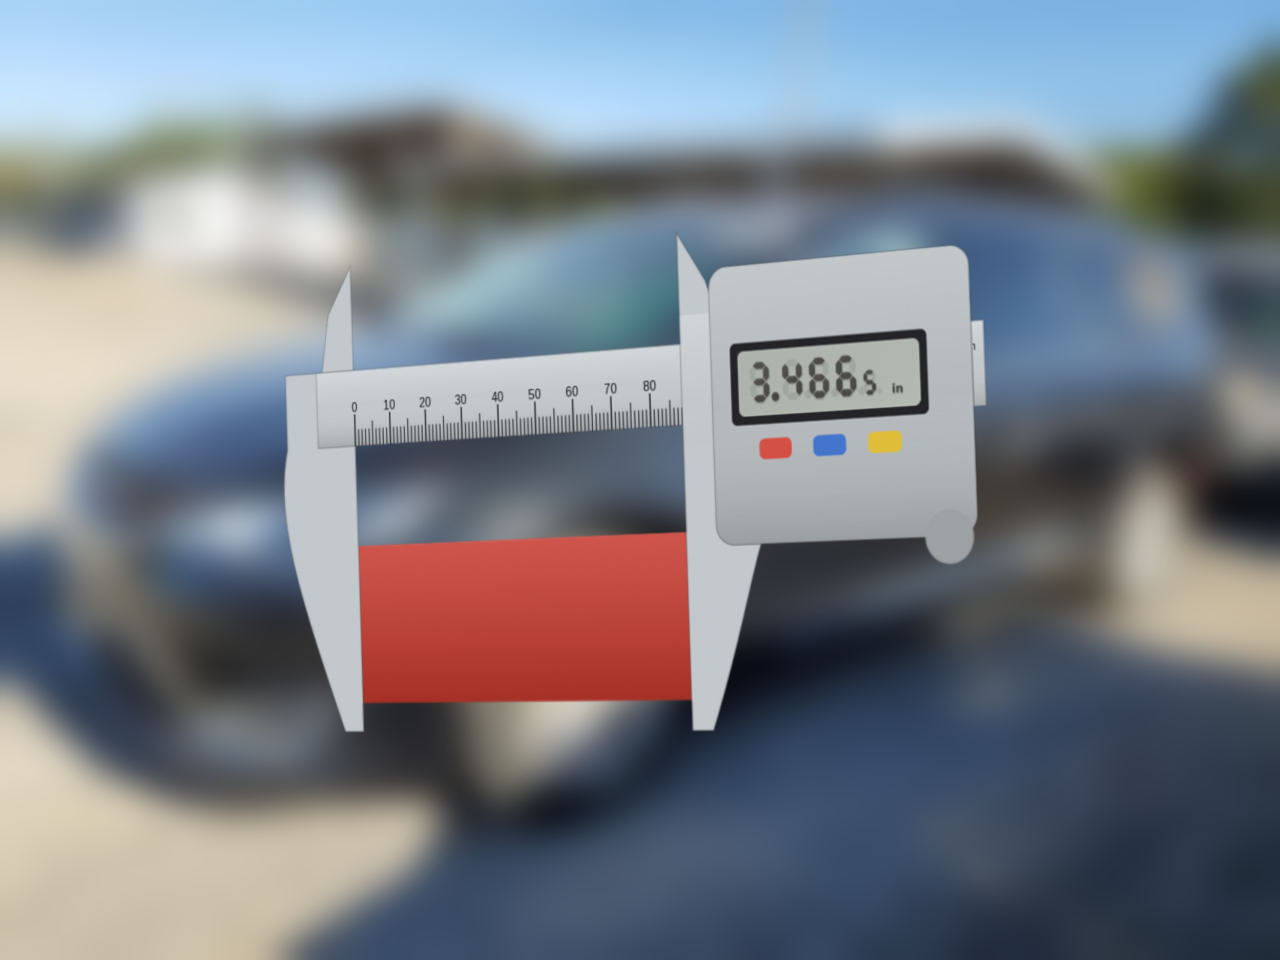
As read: 3.4665,in
